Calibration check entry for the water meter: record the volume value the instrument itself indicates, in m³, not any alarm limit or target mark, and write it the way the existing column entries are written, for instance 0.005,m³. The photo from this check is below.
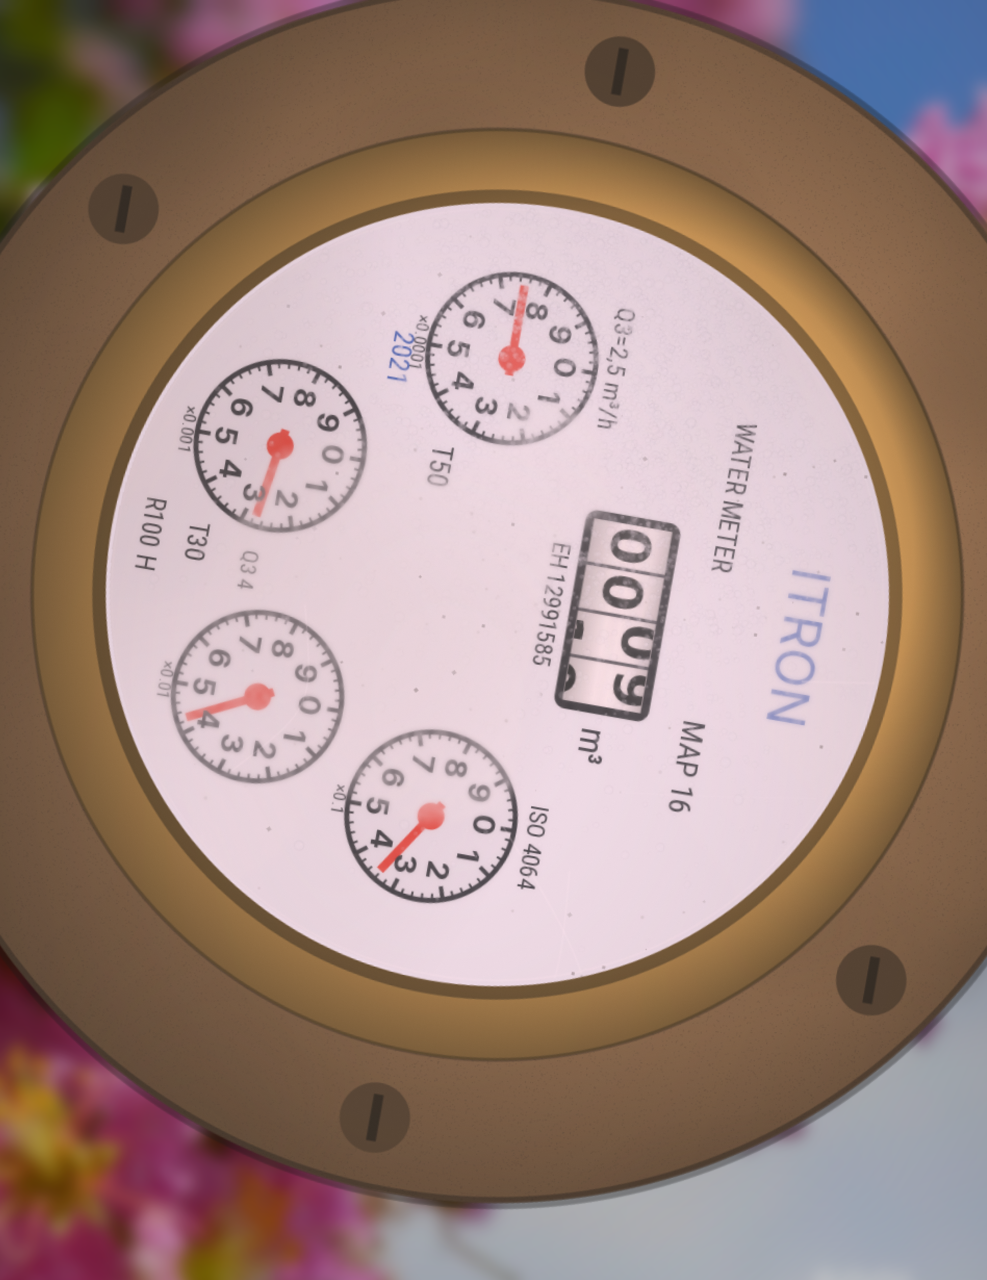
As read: 9.3427,m³
